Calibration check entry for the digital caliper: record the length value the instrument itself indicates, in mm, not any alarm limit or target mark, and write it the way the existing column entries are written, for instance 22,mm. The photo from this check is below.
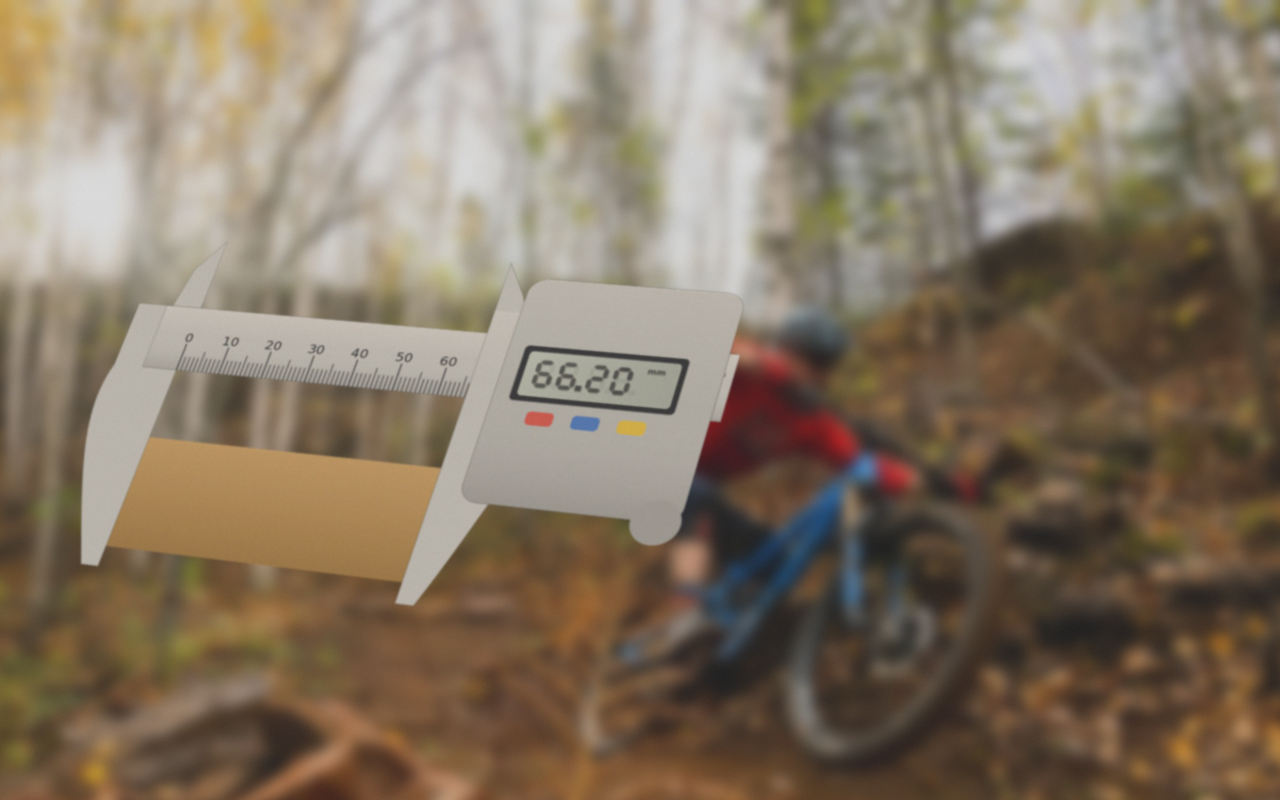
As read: 66.20,mm
